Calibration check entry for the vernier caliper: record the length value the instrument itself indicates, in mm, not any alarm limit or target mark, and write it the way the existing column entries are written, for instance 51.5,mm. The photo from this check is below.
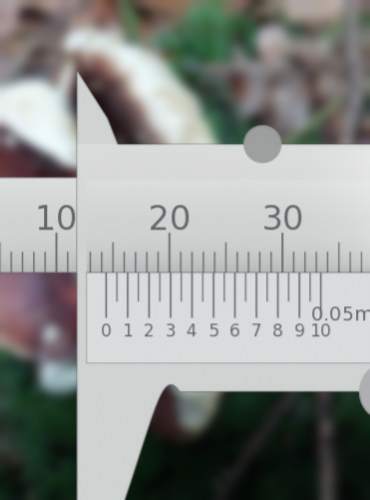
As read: 14.4,mm
